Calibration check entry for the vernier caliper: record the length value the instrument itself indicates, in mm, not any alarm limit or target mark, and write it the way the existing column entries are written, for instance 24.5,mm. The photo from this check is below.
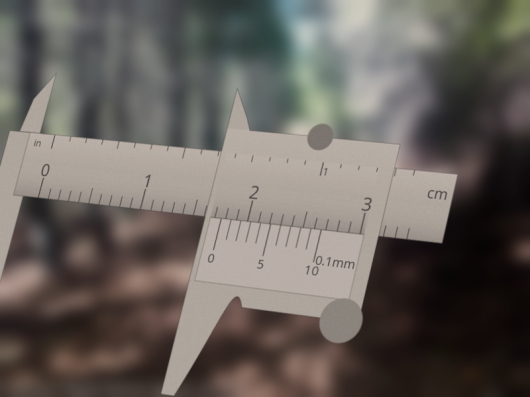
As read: 17.6,mm
